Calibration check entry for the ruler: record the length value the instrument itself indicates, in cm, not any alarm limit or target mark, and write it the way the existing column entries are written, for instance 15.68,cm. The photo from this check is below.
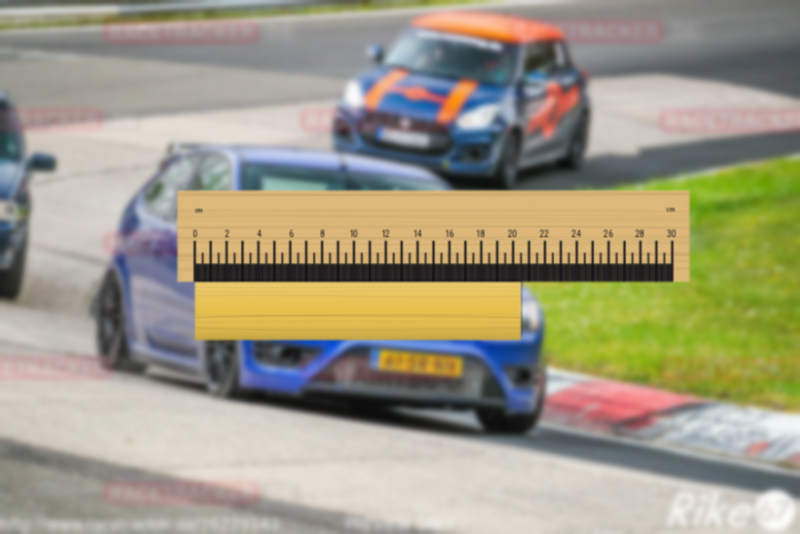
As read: 20.5,cm
